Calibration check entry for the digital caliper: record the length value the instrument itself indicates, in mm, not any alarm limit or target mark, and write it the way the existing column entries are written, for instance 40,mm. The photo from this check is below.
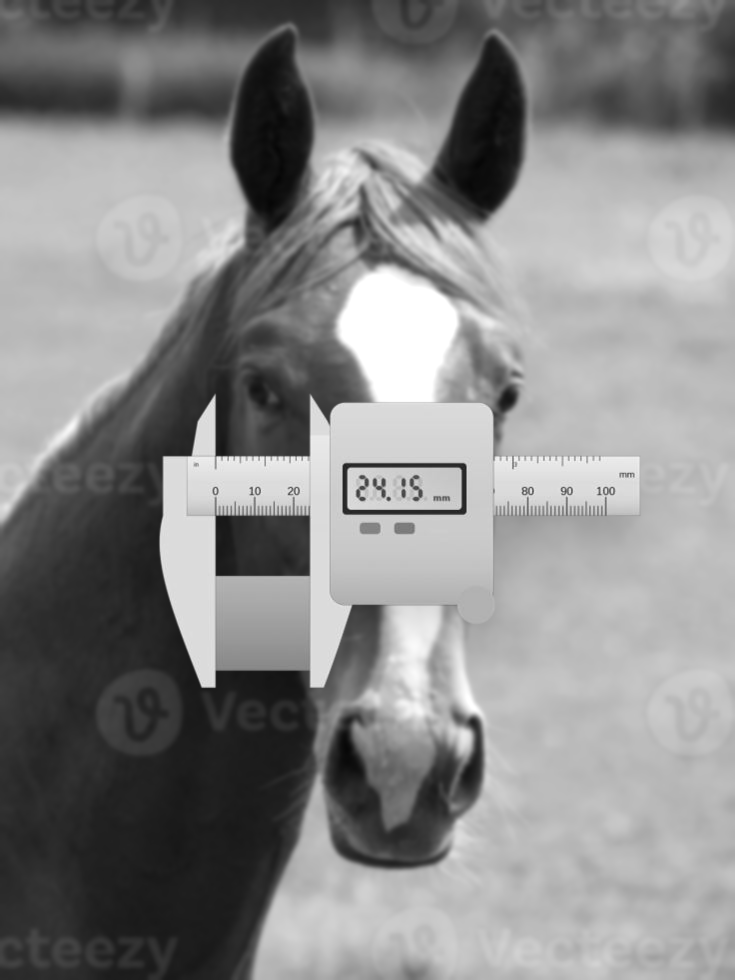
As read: 24.15,mm
